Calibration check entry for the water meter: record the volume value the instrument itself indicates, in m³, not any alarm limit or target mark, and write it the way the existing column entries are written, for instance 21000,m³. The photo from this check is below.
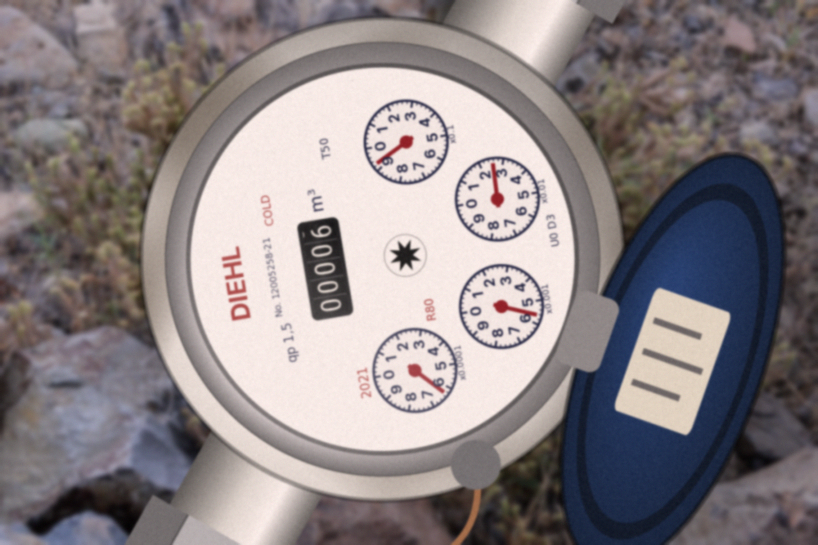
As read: 5.9256,m³
